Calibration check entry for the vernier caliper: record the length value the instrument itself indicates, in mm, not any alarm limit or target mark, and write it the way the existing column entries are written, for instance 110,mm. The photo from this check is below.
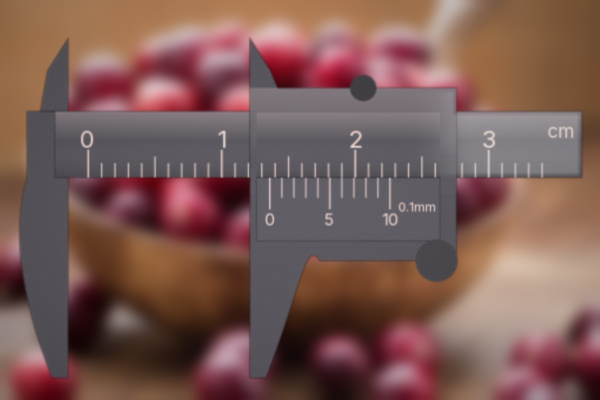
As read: 13.6,mm
